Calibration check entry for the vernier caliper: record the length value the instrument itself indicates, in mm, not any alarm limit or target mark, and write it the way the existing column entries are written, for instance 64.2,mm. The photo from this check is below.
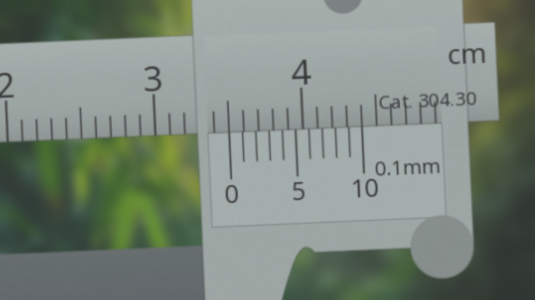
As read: 35.0,mm
